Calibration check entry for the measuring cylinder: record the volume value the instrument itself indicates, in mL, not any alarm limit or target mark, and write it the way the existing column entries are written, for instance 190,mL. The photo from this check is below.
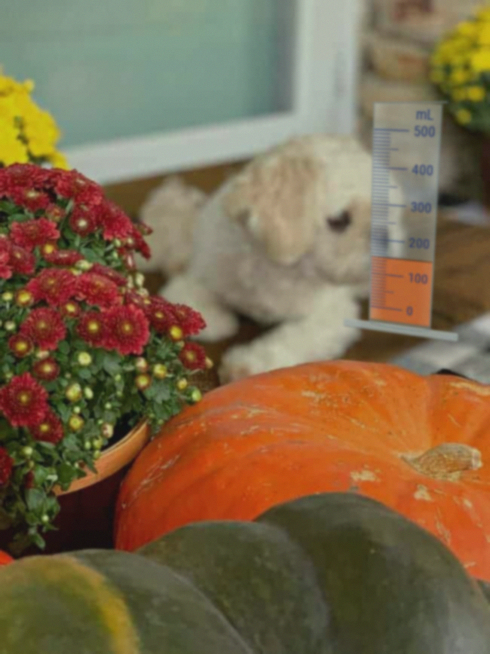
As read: 150,mL
